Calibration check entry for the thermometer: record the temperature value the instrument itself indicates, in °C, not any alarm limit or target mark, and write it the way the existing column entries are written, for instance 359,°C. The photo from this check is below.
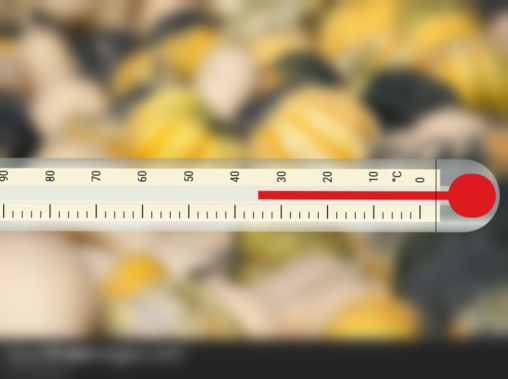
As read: 35,°C
